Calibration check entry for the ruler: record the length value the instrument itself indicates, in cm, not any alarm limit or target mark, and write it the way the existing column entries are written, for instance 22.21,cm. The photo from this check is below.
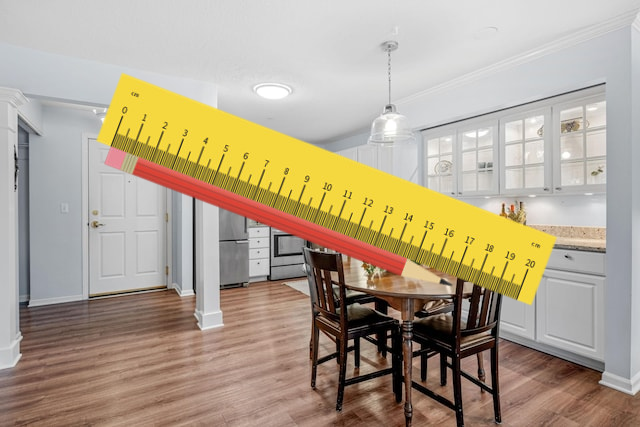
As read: 17,cm
